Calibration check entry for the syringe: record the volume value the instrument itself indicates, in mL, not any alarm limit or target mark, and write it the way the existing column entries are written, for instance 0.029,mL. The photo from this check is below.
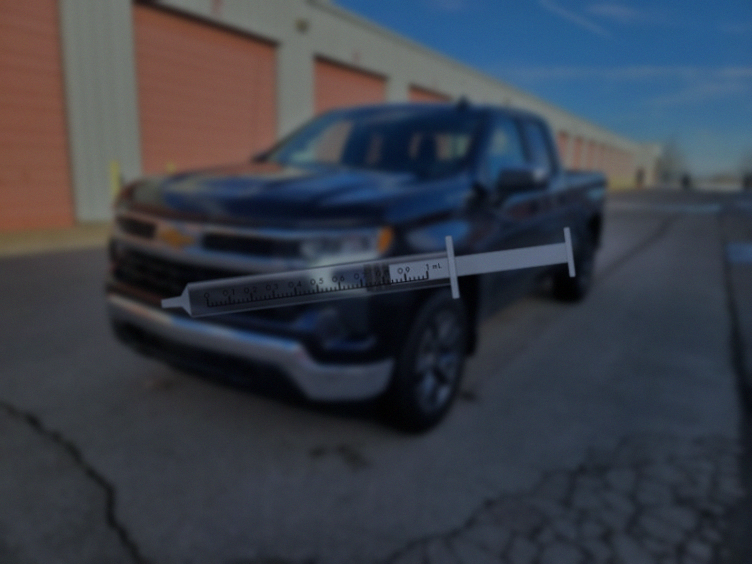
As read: 0.72,mL
